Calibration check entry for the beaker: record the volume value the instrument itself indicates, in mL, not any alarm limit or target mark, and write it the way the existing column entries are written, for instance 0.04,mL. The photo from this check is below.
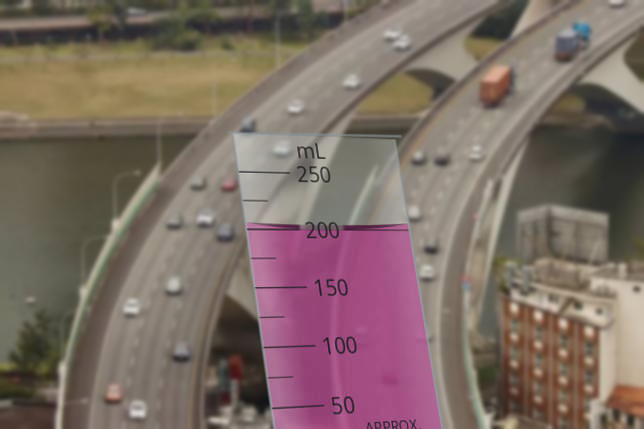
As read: 200,mL
